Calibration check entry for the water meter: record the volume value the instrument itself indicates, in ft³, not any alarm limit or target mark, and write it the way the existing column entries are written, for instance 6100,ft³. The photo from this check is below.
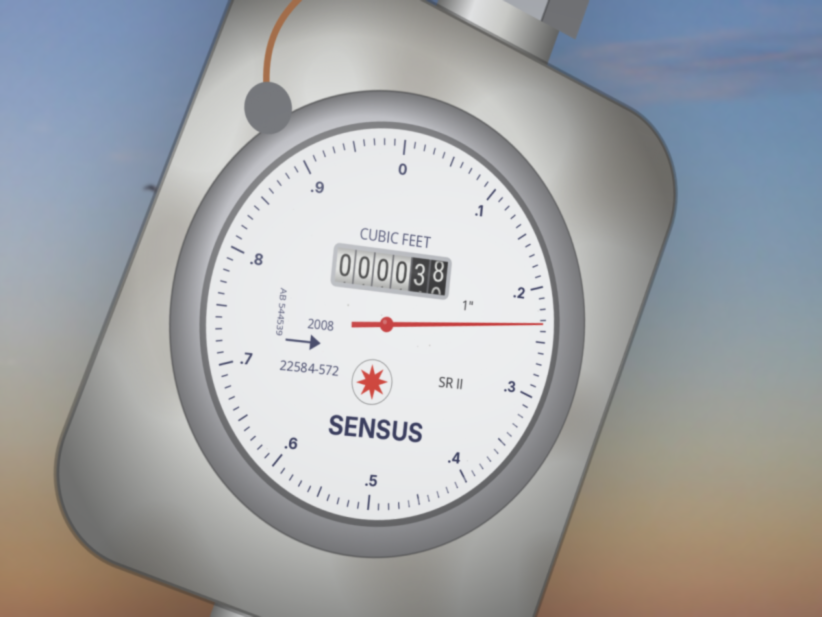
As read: 38.23,ft³
